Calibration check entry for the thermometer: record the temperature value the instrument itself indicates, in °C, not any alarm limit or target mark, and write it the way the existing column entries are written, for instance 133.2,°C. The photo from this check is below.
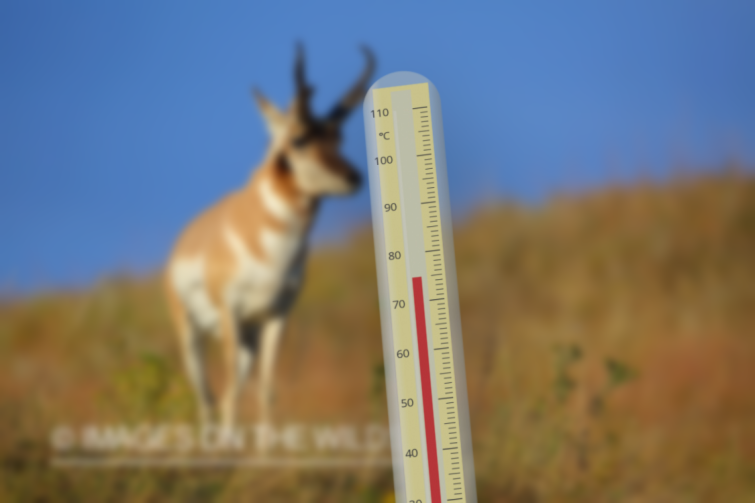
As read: 75,°C
